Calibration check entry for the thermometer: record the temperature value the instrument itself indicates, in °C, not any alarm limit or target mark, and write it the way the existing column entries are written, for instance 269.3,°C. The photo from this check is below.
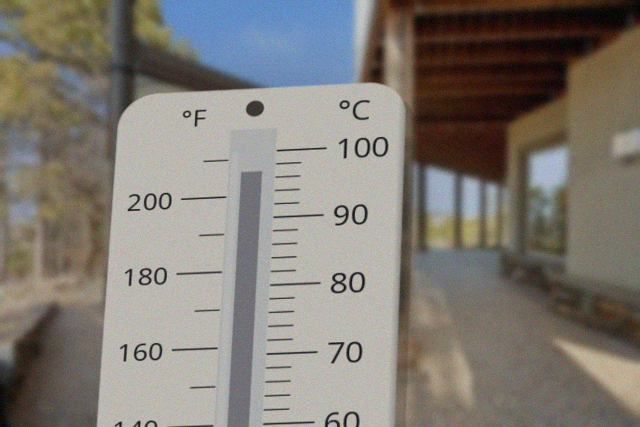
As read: 97,°C
